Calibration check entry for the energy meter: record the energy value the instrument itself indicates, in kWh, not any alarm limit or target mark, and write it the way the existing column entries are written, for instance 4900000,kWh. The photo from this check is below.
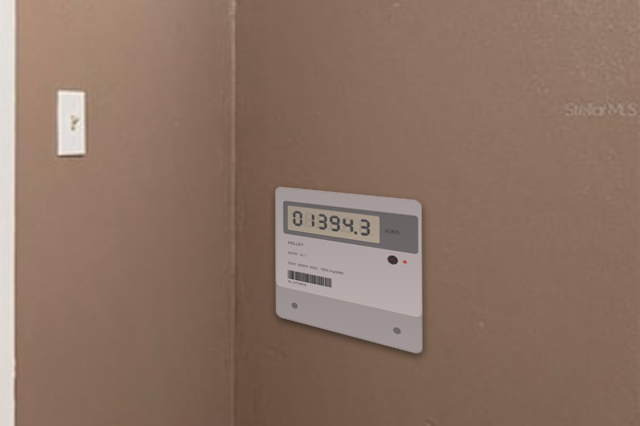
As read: 1394.3,kWh
